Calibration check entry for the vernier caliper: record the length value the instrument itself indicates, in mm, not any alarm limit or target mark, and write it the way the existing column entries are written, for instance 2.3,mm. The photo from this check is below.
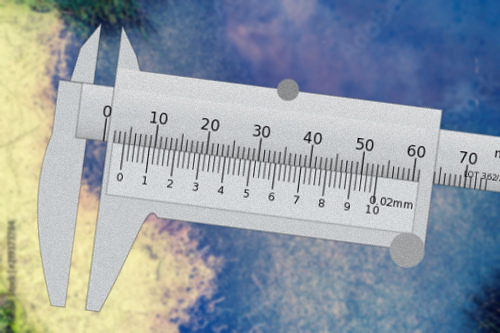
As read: 4.0,mm
